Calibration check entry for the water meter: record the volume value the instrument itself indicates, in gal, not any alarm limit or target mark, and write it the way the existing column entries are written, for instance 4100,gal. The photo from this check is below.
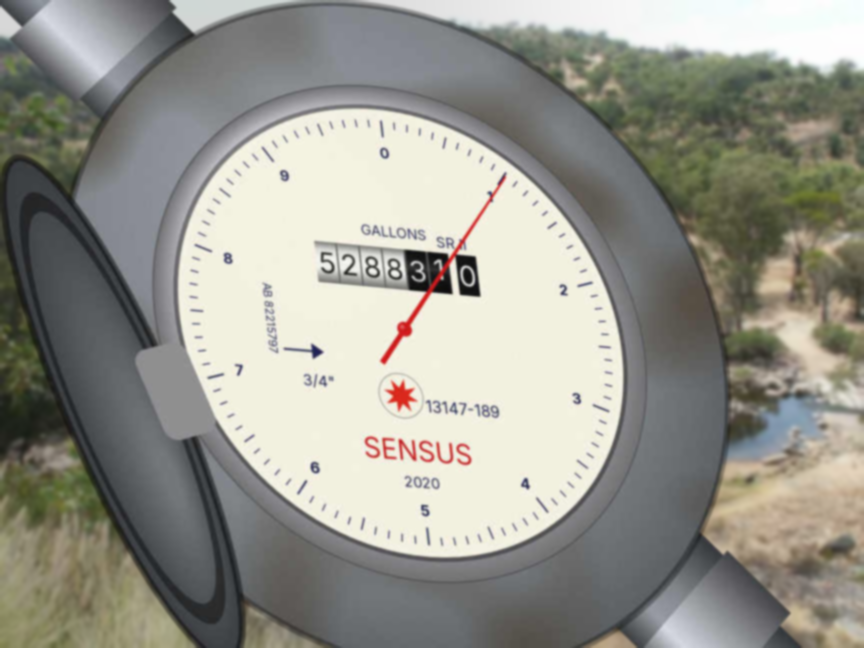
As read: 5288311.0,gal
